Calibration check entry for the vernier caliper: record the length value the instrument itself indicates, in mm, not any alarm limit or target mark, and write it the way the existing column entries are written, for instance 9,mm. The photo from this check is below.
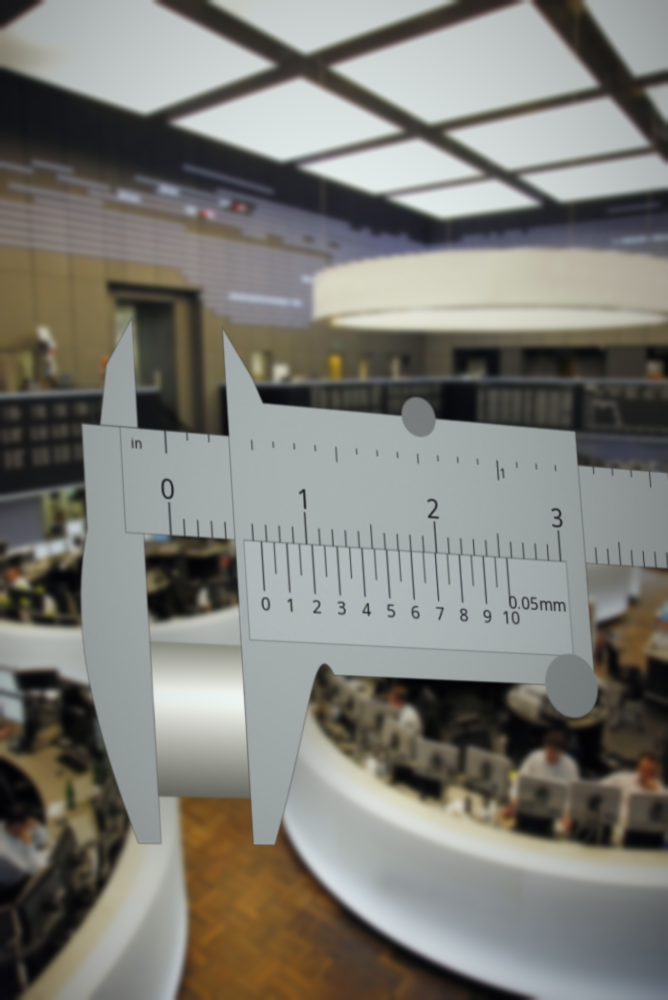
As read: 6.6,mm
